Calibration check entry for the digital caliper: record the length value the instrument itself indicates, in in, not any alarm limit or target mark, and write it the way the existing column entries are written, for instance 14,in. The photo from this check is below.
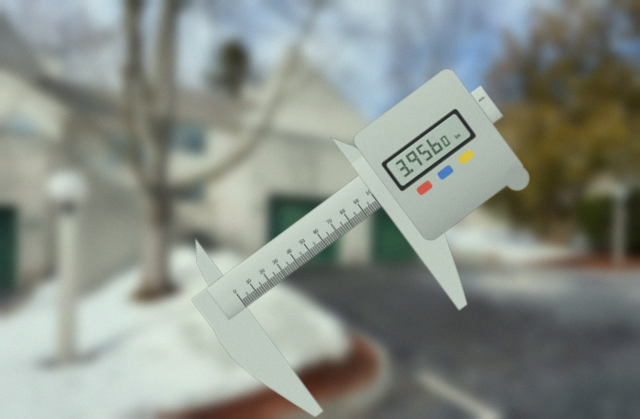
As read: 3.9560,in
